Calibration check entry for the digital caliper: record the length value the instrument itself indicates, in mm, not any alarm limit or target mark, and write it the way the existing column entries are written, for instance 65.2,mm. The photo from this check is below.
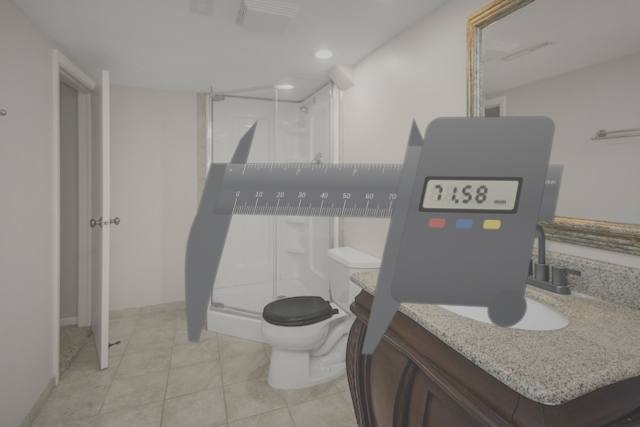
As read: 71.58,mm
